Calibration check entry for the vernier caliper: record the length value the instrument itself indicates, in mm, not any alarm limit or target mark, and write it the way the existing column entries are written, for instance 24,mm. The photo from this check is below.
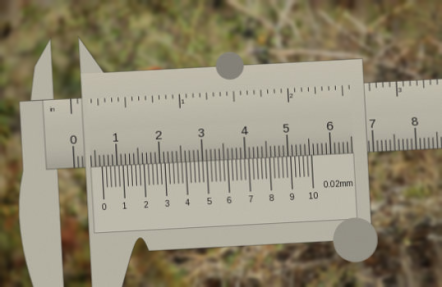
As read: 6.5,mm
